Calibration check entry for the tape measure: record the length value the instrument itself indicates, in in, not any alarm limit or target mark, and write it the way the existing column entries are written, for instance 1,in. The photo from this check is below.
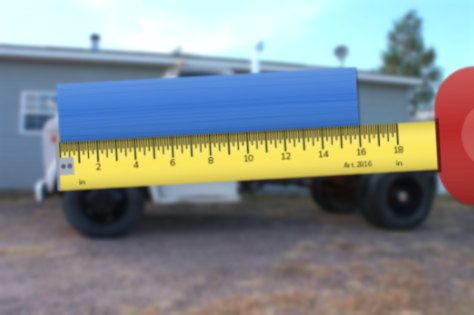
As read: 16,in
